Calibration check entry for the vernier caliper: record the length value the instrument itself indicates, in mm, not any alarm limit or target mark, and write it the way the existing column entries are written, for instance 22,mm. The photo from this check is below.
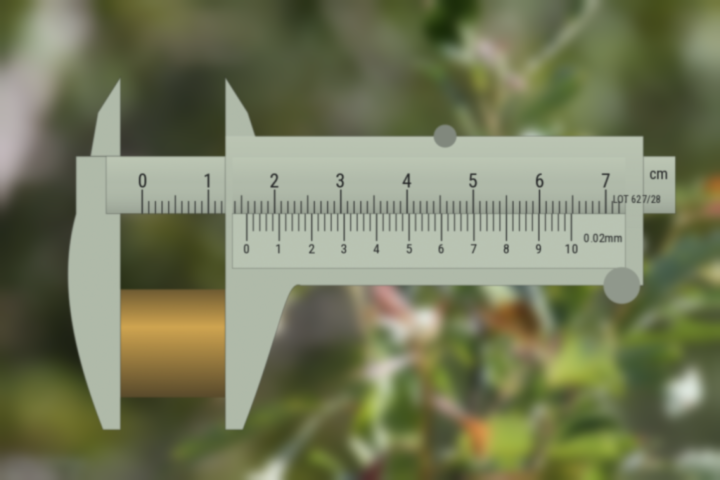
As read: 15.8,mm
